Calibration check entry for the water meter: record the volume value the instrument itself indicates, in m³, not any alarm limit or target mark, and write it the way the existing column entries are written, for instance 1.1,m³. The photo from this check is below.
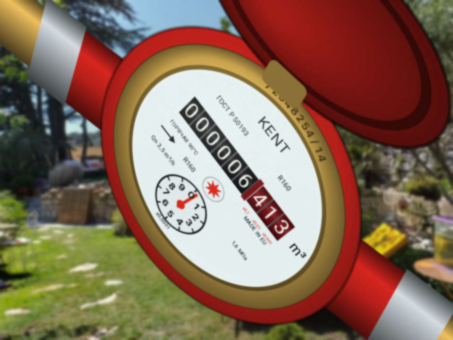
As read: 6.4130,m³
